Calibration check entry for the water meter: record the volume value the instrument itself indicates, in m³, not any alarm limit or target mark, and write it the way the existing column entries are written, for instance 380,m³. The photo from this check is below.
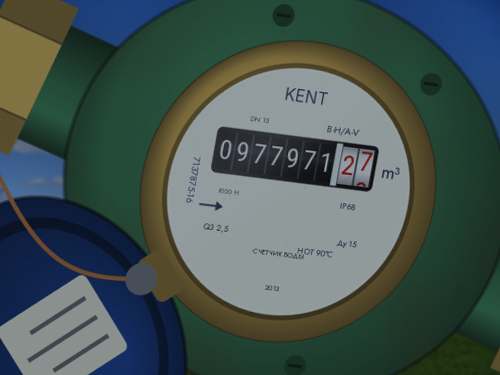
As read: 977971.27,m³
